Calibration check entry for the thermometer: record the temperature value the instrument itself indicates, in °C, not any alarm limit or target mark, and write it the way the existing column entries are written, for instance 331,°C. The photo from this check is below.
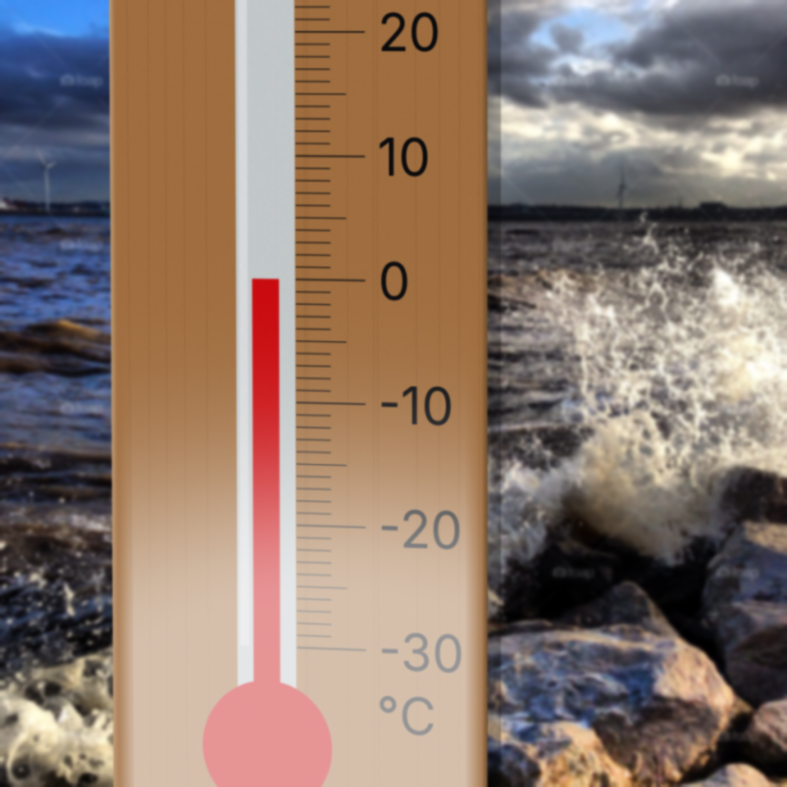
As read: 0,°C
